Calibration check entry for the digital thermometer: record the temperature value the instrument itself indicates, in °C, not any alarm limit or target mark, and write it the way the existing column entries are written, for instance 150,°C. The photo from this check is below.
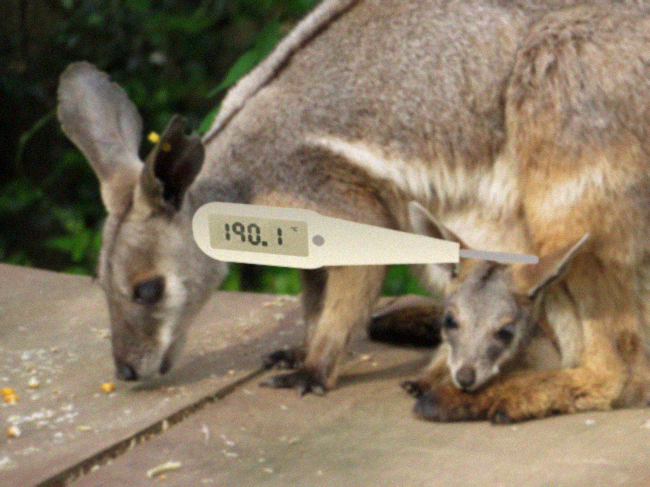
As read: 190.1,°C
